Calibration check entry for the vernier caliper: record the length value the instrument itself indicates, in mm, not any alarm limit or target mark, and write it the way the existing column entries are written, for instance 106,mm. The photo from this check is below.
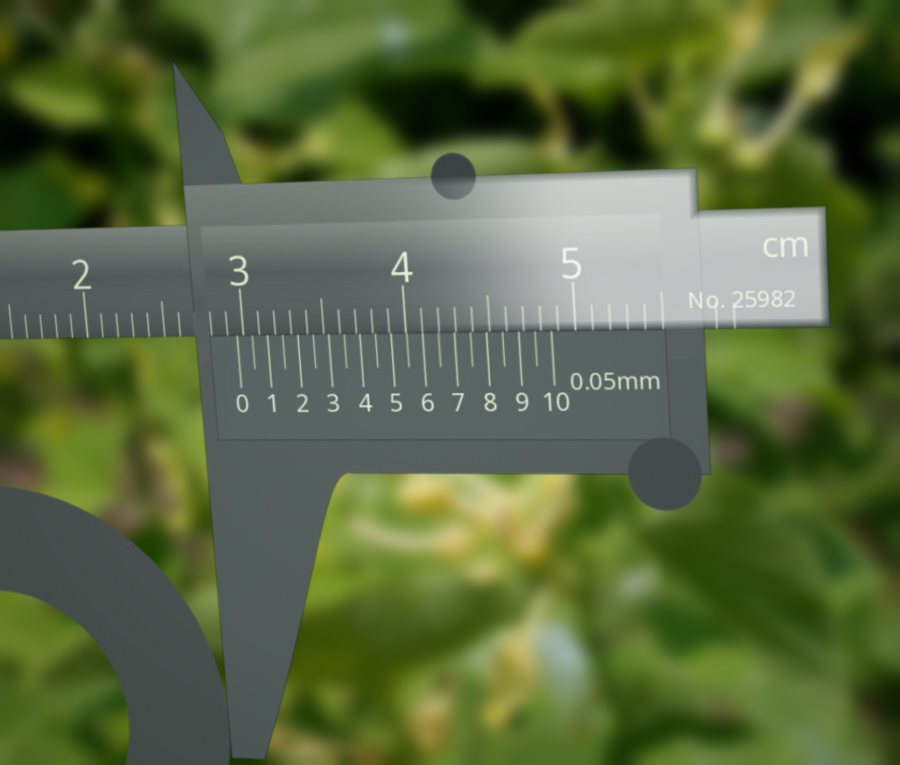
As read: 29.6,mm
